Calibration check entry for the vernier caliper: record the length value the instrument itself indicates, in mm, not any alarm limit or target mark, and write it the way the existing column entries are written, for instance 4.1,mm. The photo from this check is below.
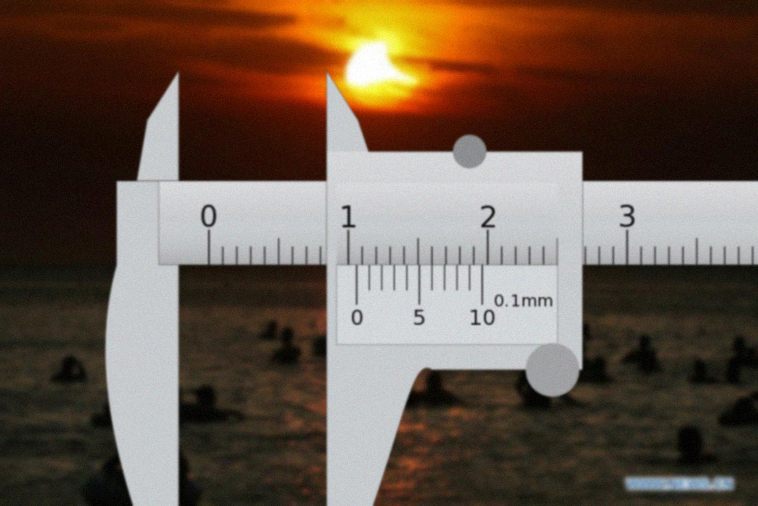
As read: 10.6,mm
